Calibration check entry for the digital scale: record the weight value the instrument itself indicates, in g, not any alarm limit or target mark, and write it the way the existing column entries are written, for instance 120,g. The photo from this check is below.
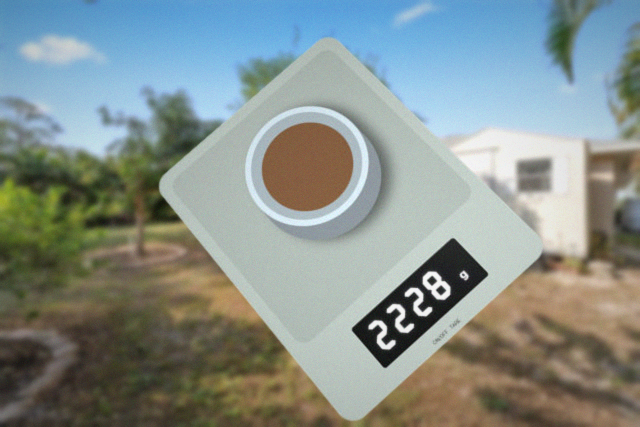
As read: 2228,g
